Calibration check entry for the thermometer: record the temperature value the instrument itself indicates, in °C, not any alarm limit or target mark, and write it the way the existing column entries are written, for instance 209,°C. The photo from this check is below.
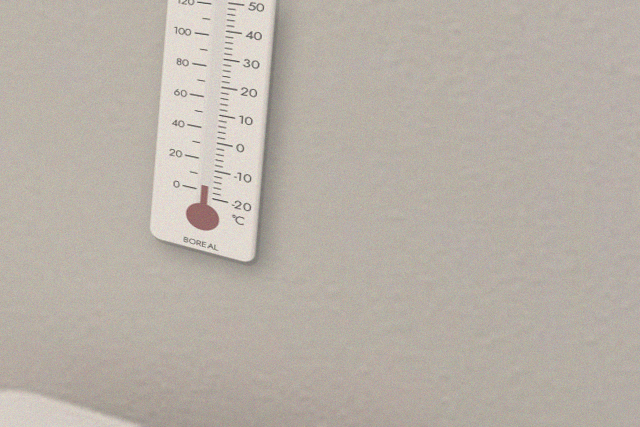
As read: -16,°C
